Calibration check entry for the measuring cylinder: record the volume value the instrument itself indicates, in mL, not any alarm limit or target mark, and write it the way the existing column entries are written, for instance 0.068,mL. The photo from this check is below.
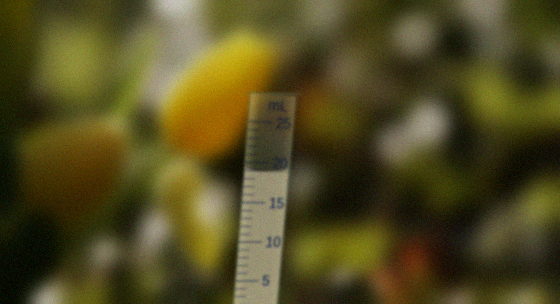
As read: 19,mL
